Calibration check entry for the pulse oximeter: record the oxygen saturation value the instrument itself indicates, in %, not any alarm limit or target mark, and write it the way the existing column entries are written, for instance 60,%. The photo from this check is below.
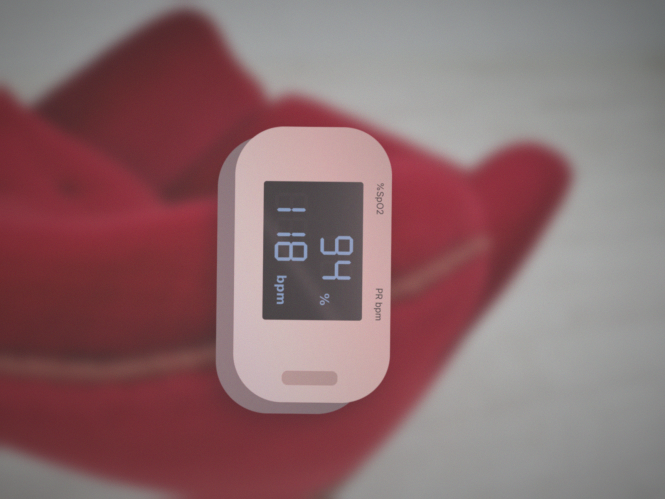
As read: 94,%
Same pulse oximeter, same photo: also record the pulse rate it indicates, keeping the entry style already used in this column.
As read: 118,bpm
